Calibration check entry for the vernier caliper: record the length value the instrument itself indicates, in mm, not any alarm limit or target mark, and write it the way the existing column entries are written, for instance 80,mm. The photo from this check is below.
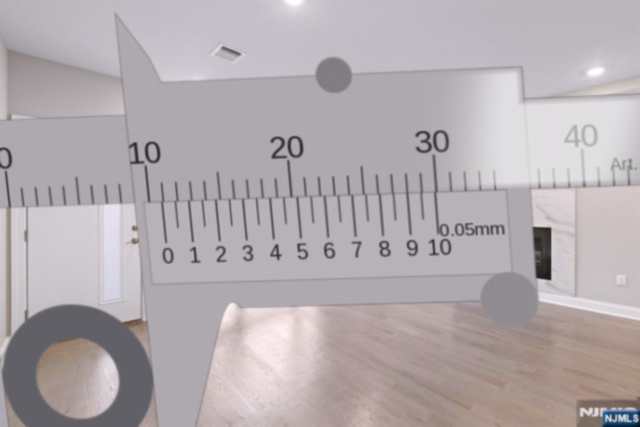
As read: 10.9,mm
